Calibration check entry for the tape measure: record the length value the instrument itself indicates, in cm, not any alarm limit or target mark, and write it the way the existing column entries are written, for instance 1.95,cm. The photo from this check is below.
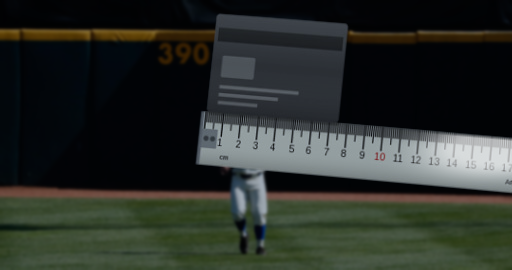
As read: 7.5,cm
